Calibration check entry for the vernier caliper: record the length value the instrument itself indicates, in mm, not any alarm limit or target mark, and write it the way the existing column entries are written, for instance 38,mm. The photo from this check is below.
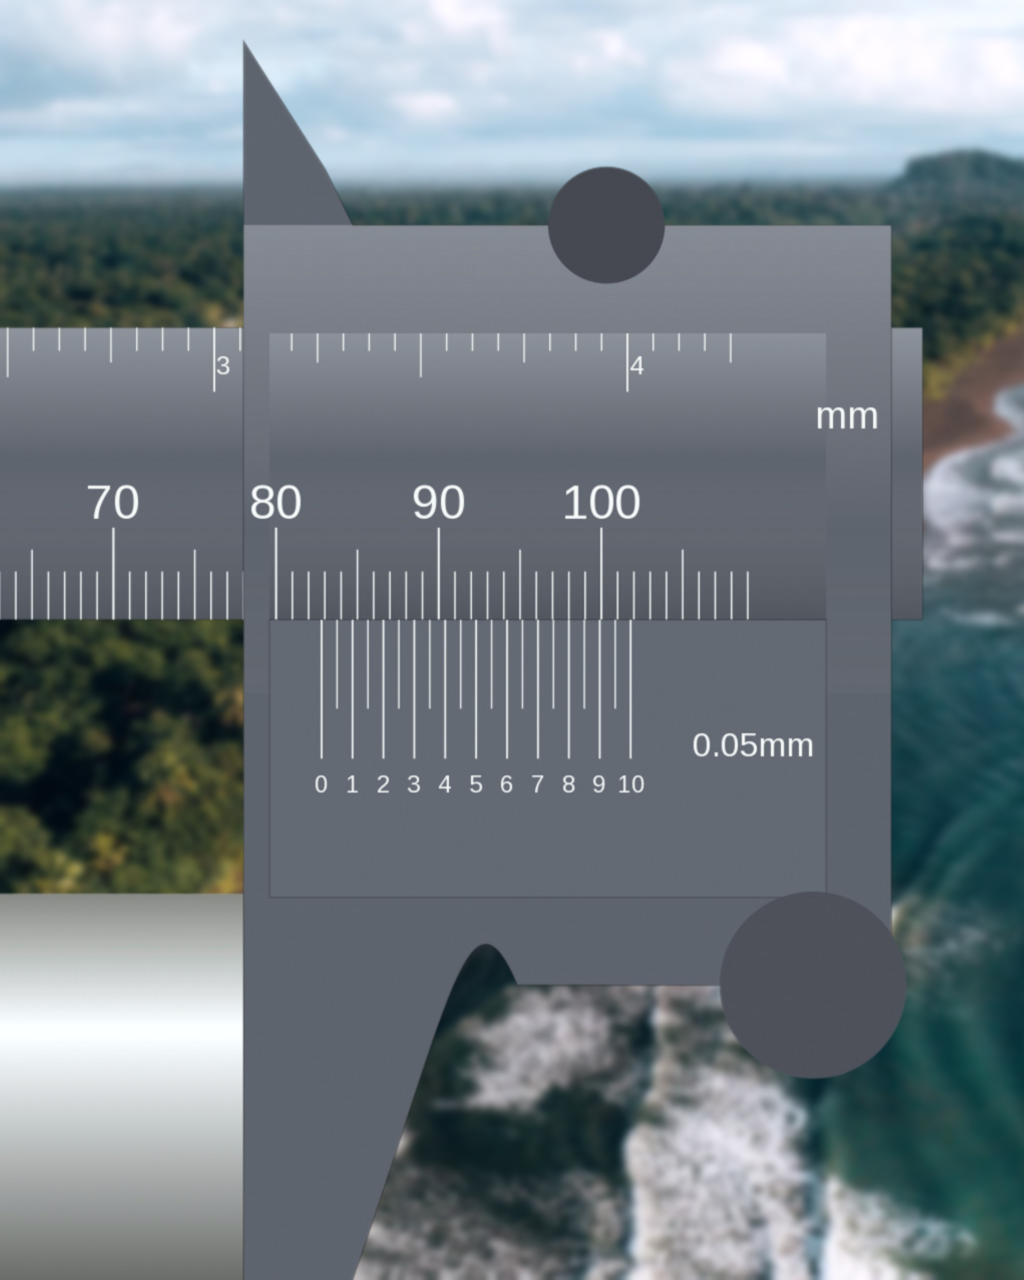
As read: 82.8,mm
